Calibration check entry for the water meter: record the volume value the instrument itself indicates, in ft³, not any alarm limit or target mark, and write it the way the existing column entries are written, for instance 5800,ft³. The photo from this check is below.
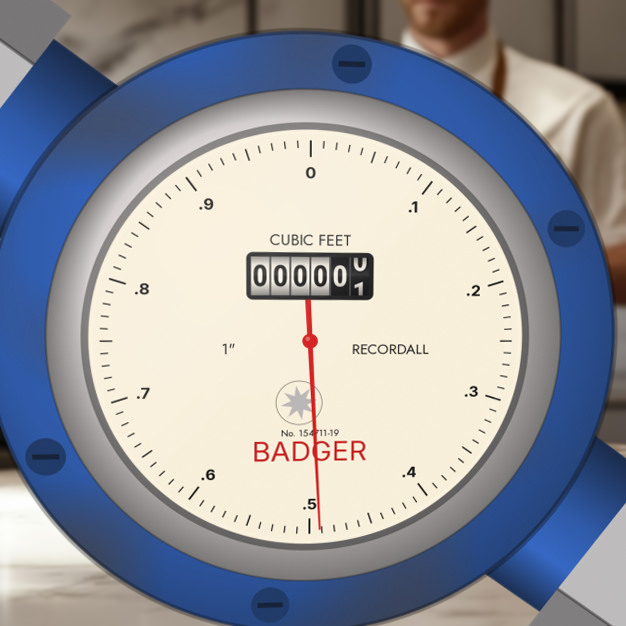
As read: 0.49,ft³
